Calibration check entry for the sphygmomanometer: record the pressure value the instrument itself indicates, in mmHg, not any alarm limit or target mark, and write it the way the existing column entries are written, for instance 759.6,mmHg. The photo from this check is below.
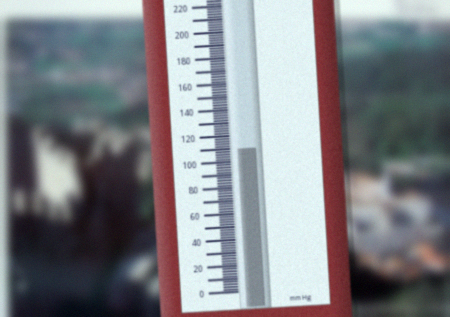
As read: 110,mmHg
